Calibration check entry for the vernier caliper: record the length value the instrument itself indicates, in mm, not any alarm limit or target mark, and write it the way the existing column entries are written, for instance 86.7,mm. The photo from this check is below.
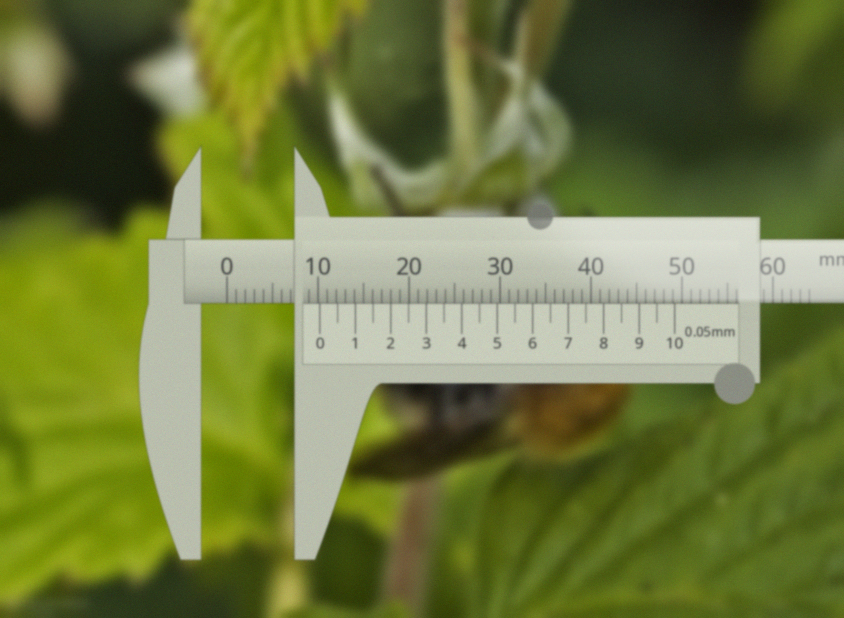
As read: 10.2,mm
